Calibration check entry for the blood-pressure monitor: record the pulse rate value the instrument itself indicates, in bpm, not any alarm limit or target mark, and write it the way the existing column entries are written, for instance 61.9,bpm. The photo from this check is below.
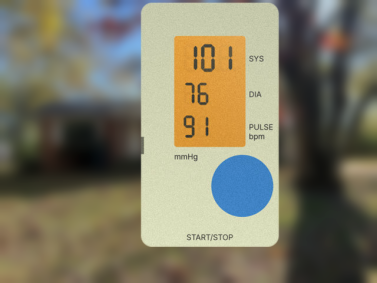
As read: 91,bpm
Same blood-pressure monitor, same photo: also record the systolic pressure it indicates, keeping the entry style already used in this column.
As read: 101,mmHg
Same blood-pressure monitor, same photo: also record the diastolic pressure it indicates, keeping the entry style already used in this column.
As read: 76,mmHg
